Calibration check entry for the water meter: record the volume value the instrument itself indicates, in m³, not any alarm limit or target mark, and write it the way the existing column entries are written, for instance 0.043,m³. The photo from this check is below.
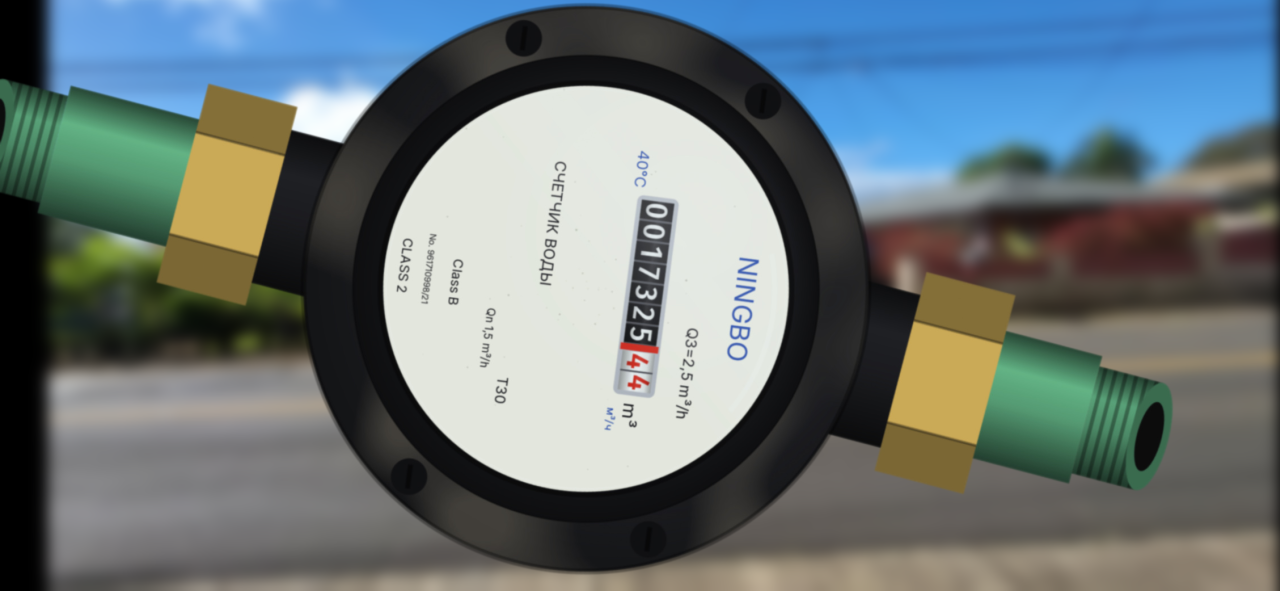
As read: 17325.44,m³
